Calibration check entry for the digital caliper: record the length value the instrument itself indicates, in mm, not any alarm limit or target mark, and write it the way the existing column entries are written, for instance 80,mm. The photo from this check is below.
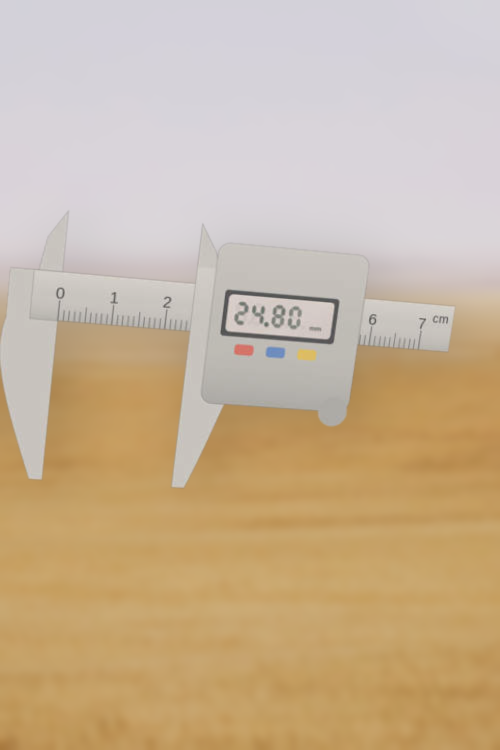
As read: 24.80,mm
